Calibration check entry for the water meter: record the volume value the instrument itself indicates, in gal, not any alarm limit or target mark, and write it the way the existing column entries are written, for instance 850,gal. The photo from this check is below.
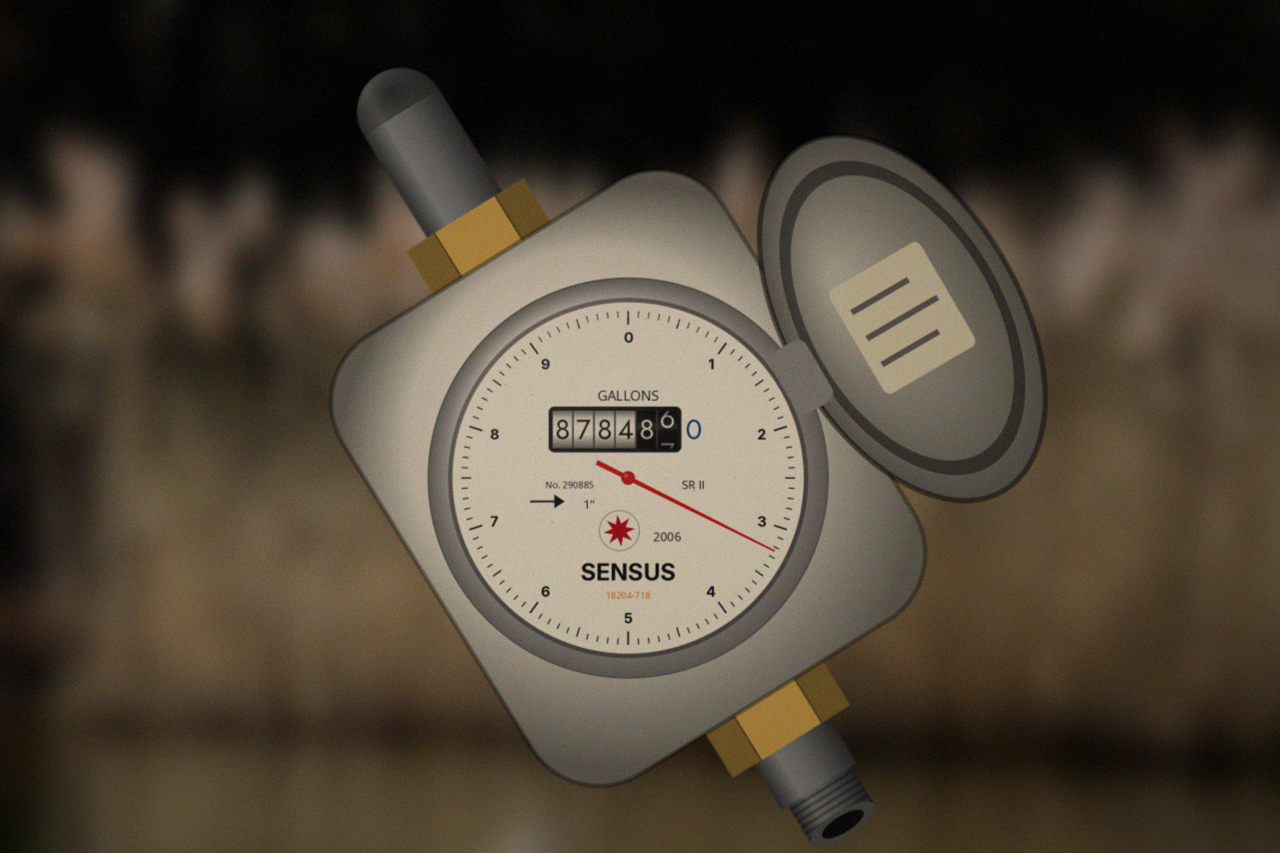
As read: 8784863.2,gal
